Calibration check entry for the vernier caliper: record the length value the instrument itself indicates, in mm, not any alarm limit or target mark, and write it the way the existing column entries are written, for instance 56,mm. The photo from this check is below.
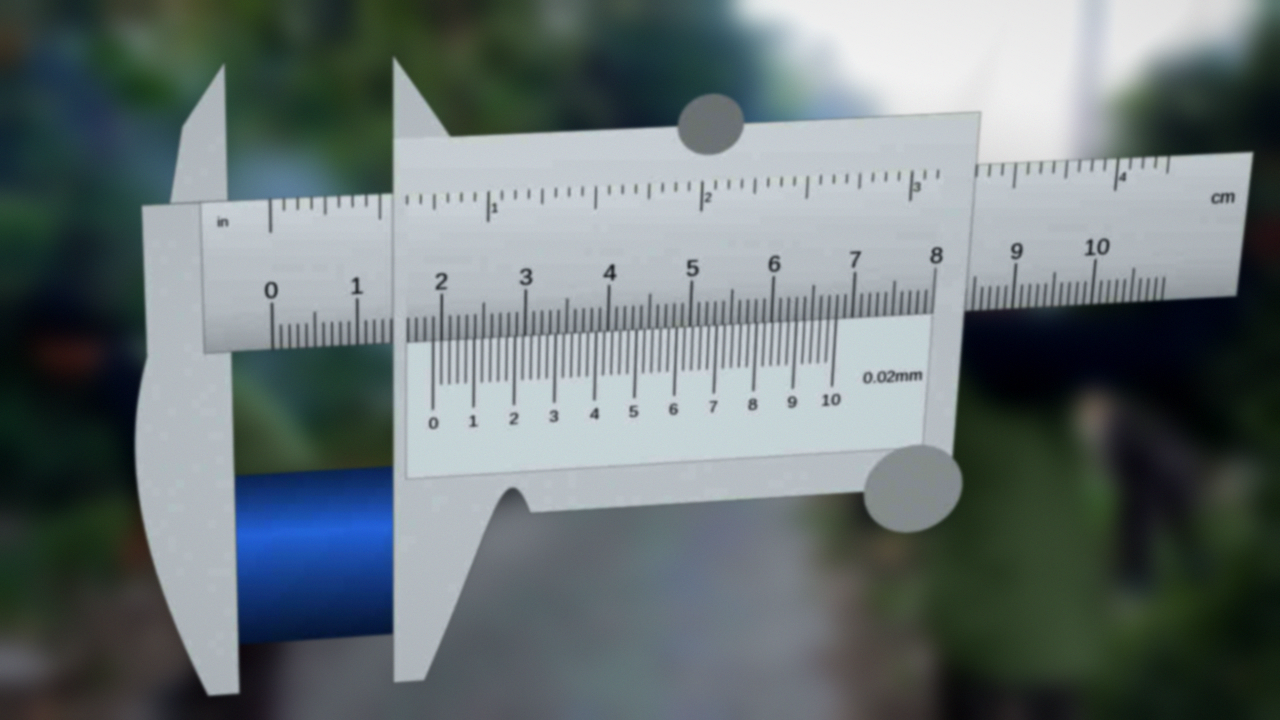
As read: 19.0,mm
